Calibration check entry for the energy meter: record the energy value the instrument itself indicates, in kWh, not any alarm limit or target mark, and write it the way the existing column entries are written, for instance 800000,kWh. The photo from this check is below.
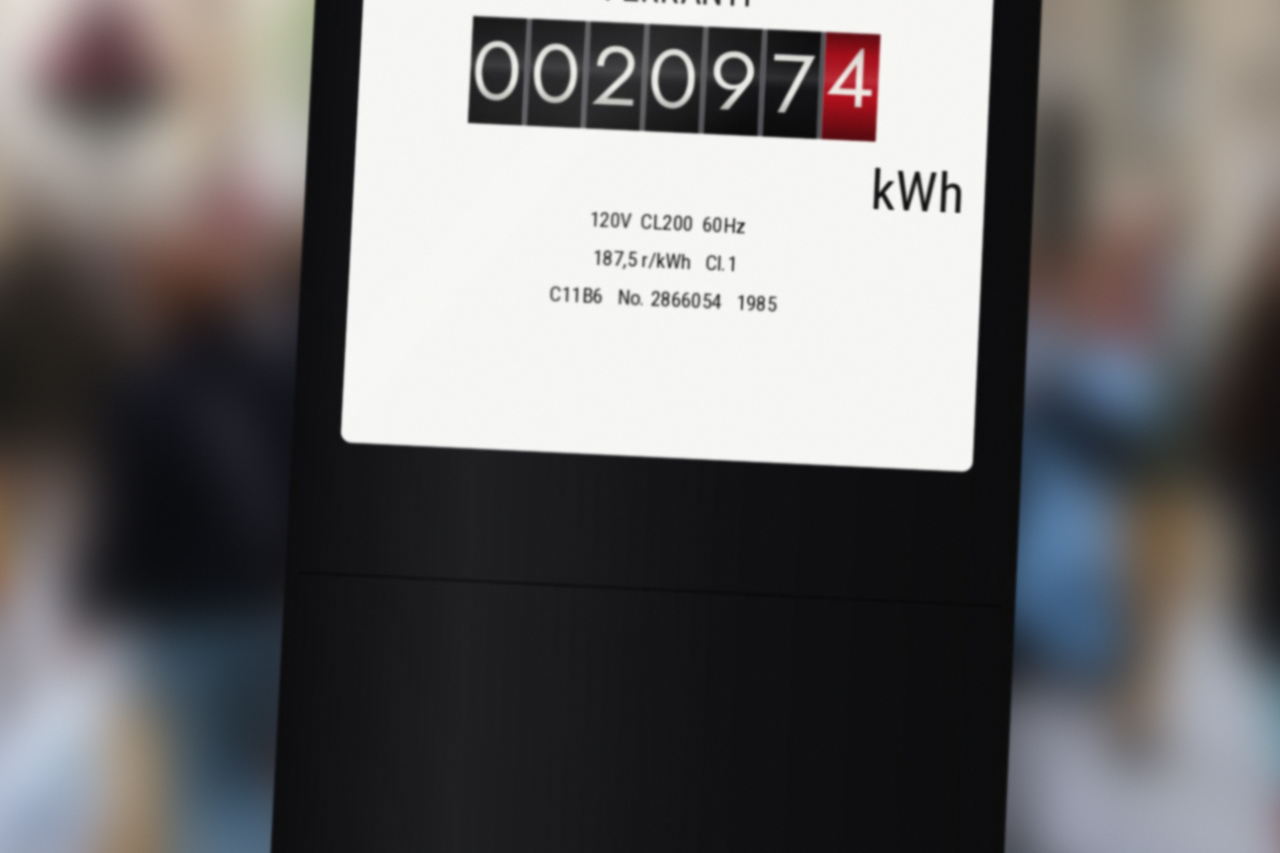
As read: 2097.4,kWh
